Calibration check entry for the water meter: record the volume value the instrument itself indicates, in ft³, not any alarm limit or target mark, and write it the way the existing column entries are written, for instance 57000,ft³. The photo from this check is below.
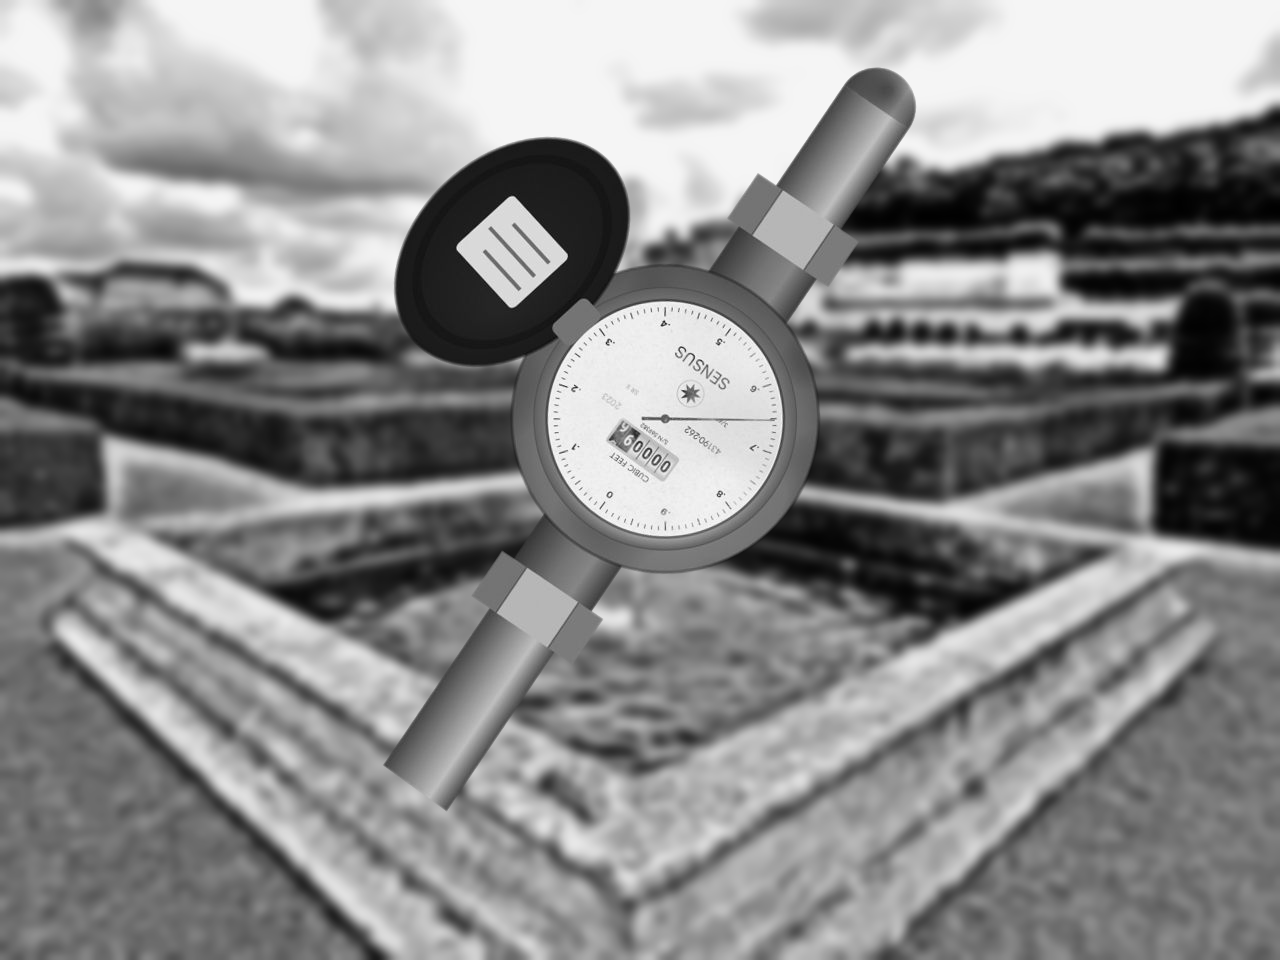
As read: 95.65,ft³
